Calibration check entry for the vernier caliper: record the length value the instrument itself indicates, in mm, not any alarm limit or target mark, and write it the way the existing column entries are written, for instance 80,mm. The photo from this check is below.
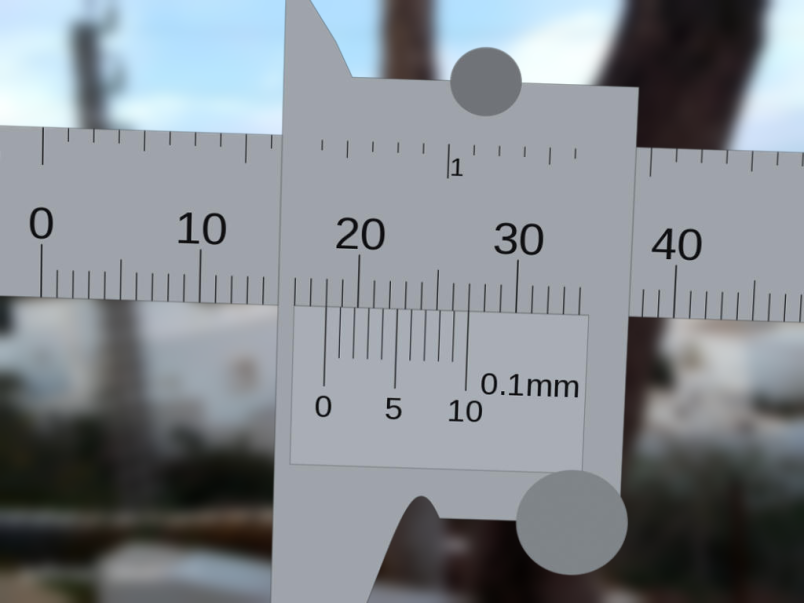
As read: 18.0,mm
